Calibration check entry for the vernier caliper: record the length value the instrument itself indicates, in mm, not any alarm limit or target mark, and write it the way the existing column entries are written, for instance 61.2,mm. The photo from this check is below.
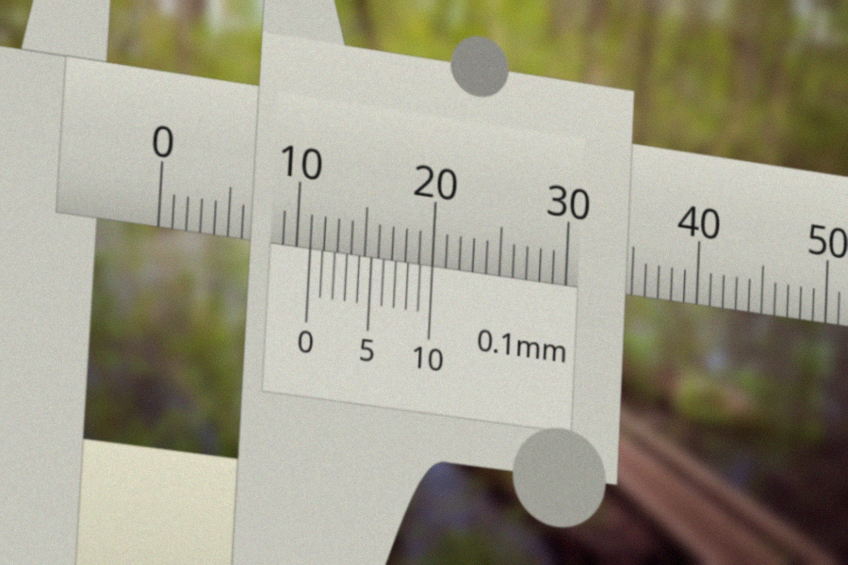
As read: 11.0,mm
